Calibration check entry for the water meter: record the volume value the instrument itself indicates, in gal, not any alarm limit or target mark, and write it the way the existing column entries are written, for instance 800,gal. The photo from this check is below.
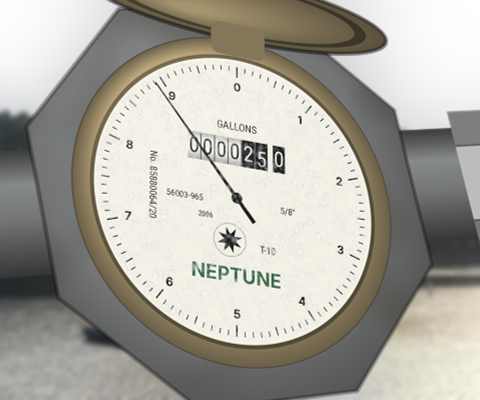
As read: 248.9,gal
